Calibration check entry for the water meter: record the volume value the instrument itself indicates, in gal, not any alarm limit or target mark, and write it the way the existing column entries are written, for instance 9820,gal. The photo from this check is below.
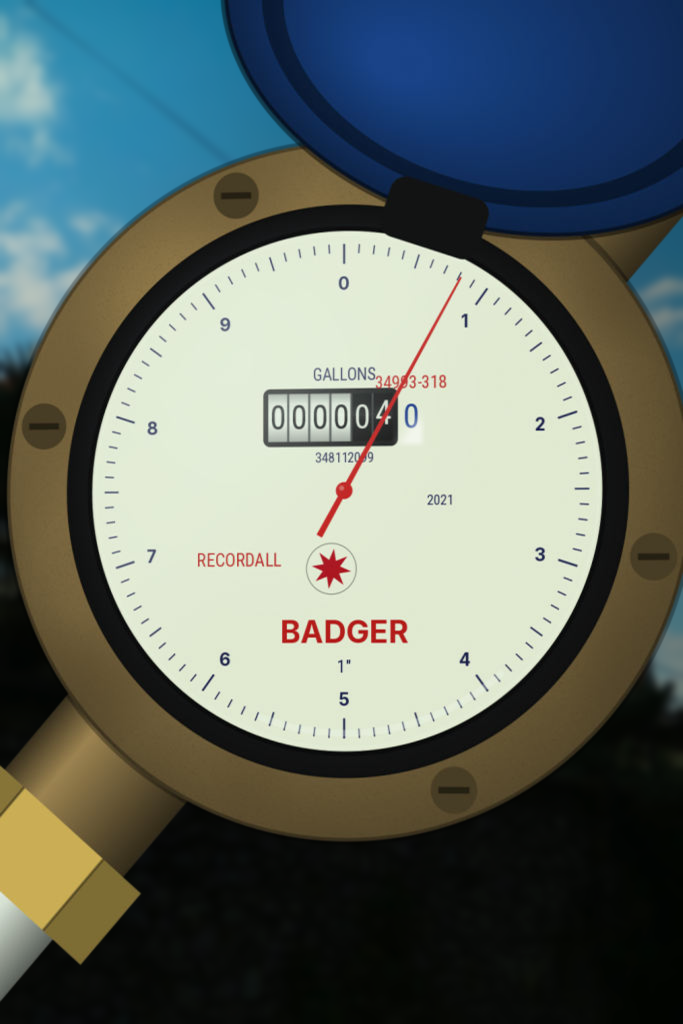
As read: 40.8,gal
